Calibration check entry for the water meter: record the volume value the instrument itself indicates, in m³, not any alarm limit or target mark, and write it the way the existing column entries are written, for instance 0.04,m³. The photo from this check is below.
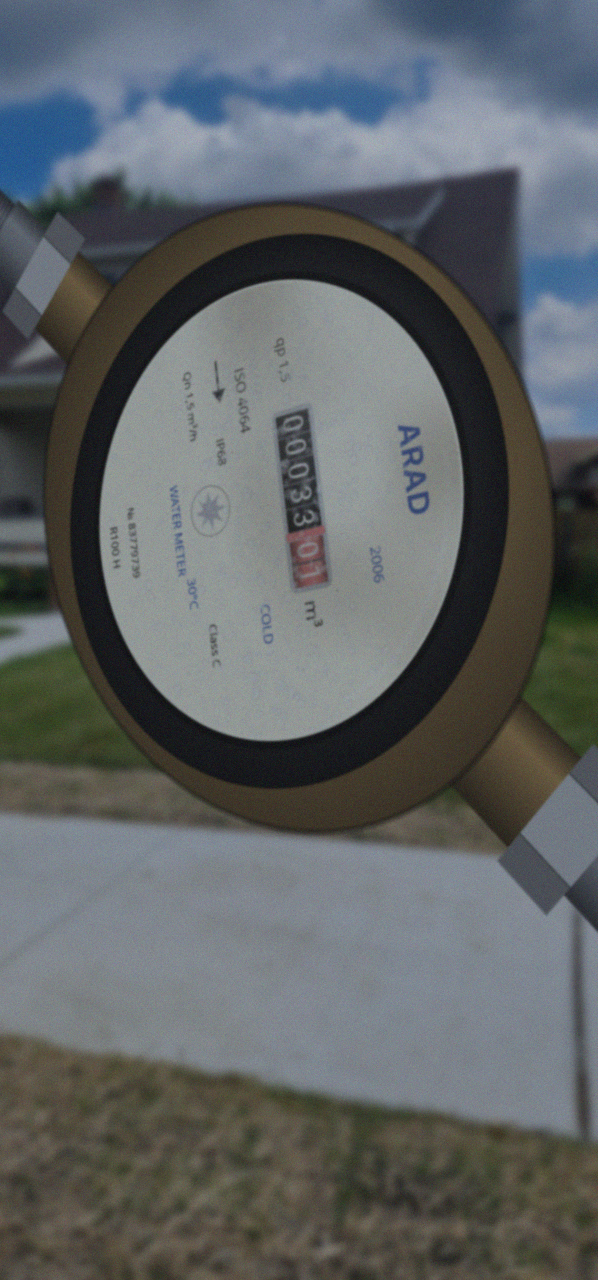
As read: 33.01,m³
